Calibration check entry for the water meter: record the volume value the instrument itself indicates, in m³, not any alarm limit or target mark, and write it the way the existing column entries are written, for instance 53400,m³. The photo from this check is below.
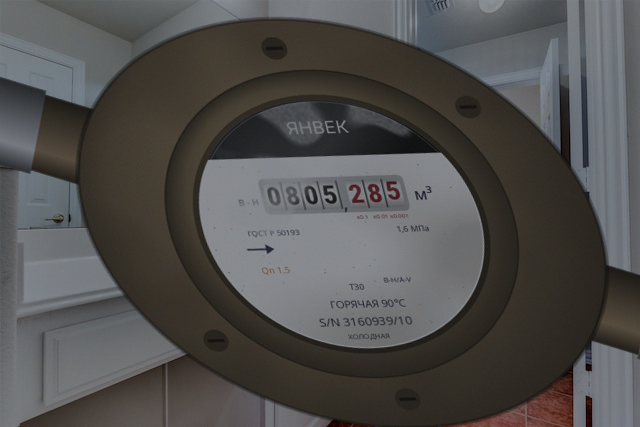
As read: 805.285,m³
